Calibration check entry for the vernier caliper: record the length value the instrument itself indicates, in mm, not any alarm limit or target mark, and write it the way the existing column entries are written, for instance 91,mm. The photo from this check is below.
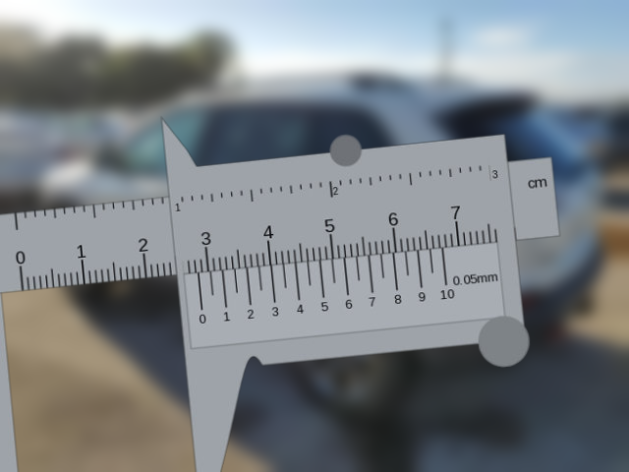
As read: 28.4,mm
